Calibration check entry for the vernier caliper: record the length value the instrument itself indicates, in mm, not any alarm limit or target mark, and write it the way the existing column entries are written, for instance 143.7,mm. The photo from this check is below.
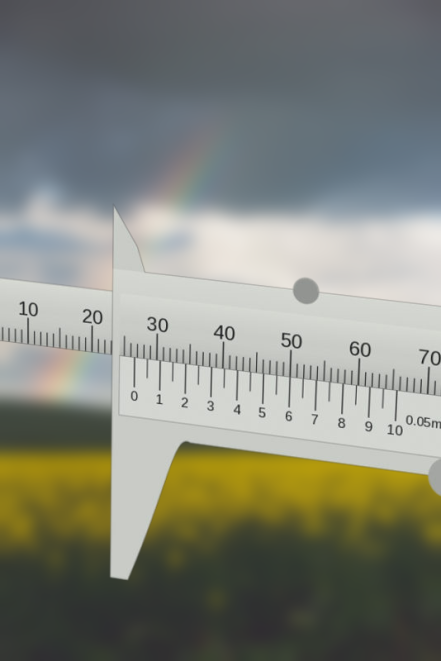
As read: 26.6,mm
